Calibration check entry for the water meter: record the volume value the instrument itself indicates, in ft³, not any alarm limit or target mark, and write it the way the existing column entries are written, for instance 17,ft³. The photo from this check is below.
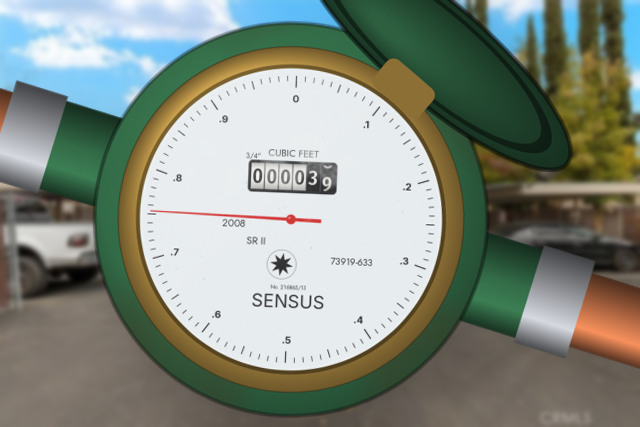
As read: 38.75,ft³
